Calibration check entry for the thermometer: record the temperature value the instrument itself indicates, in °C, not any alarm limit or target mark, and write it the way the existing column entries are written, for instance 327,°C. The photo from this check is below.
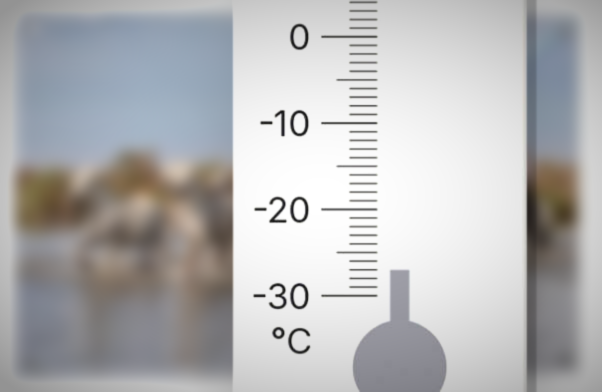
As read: -27,°C
